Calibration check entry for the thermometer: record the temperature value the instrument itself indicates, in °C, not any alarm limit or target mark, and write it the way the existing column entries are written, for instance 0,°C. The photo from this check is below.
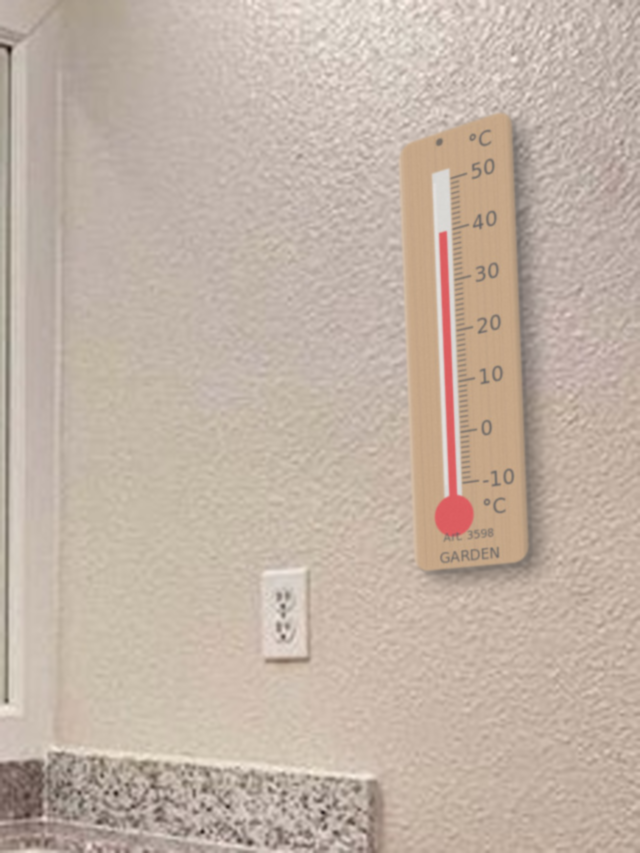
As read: 40,°C
